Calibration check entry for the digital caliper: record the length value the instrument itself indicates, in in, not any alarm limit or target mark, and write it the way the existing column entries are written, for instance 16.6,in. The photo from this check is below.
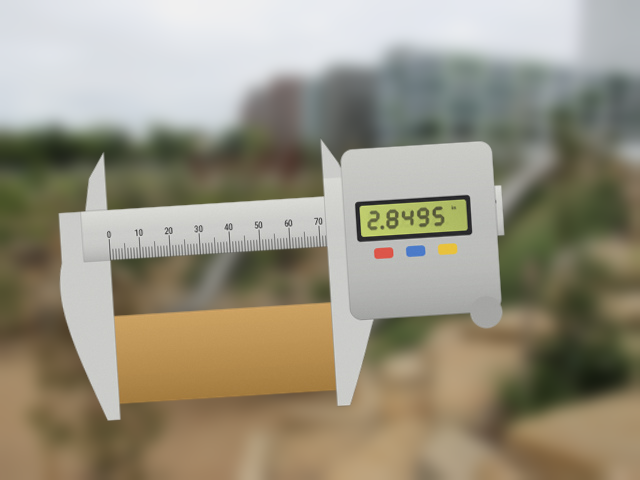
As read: 2.8495,in
